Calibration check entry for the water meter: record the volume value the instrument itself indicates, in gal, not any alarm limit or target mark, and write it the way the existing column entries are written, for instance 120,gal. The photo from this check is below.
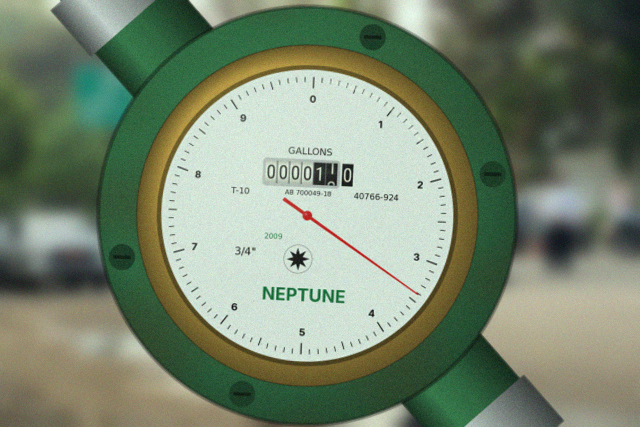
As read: 113.4,gal
